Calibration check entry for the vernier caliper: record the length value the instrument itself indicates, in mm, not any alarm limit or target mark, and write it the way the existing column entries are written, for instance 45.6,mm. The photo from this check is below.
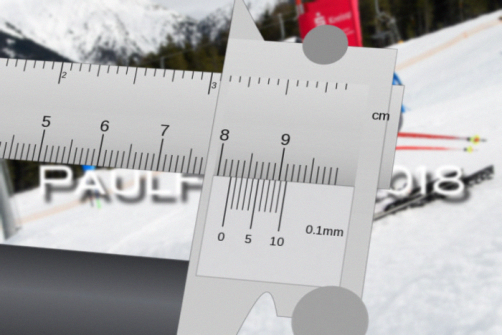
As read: 82.2,mm
